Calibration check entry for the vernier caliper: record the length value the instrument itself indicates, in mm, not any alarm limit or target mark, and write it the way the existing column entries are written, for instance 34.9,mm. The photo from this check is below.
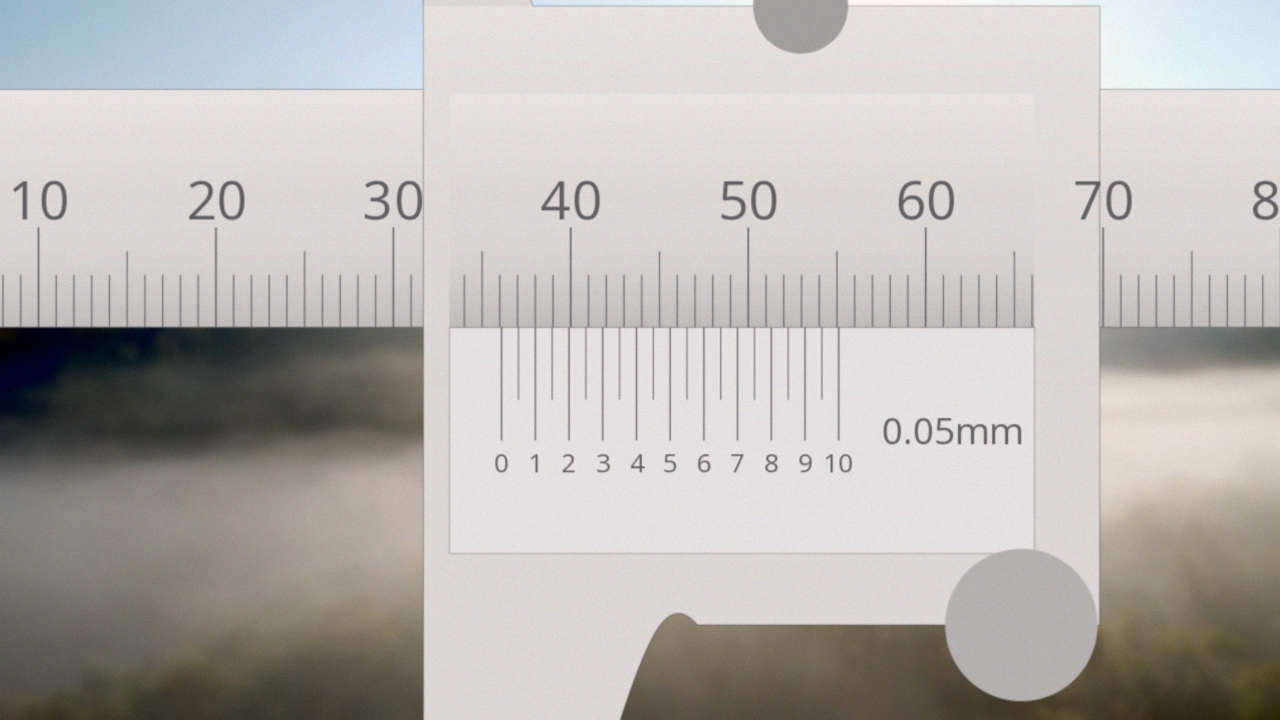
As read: 36.1,mm
